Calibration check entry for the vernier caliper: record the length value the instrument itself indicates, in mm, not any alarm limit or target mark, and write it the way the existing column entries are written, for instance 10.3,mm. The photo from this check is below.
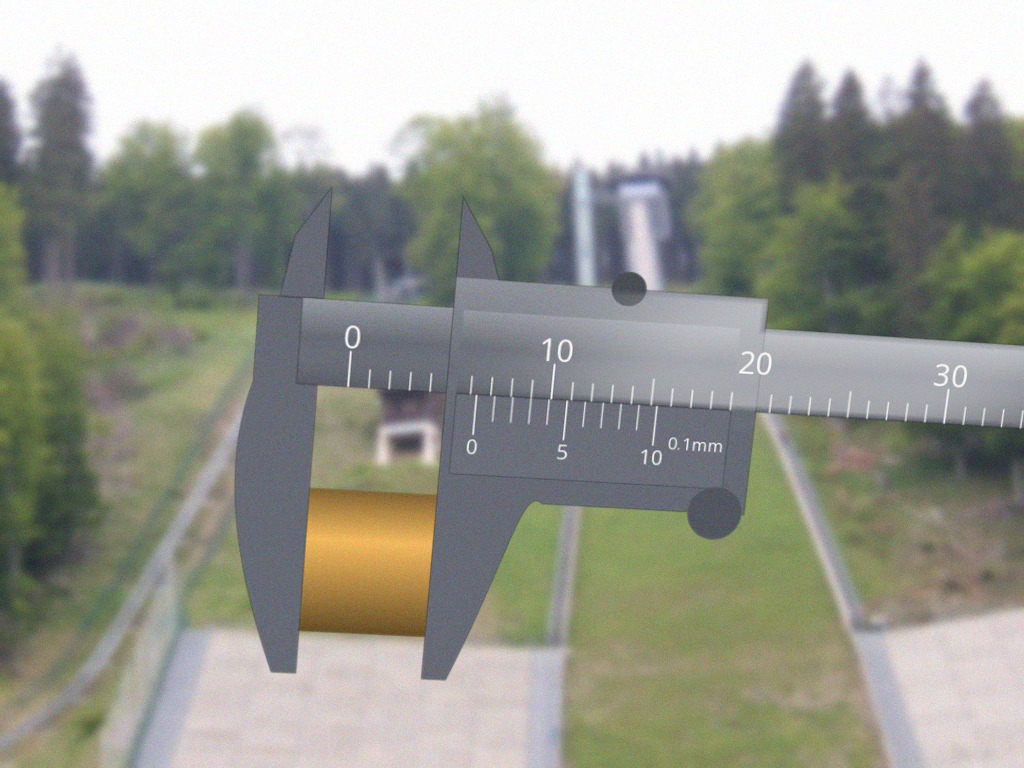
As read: 6.3,mm
